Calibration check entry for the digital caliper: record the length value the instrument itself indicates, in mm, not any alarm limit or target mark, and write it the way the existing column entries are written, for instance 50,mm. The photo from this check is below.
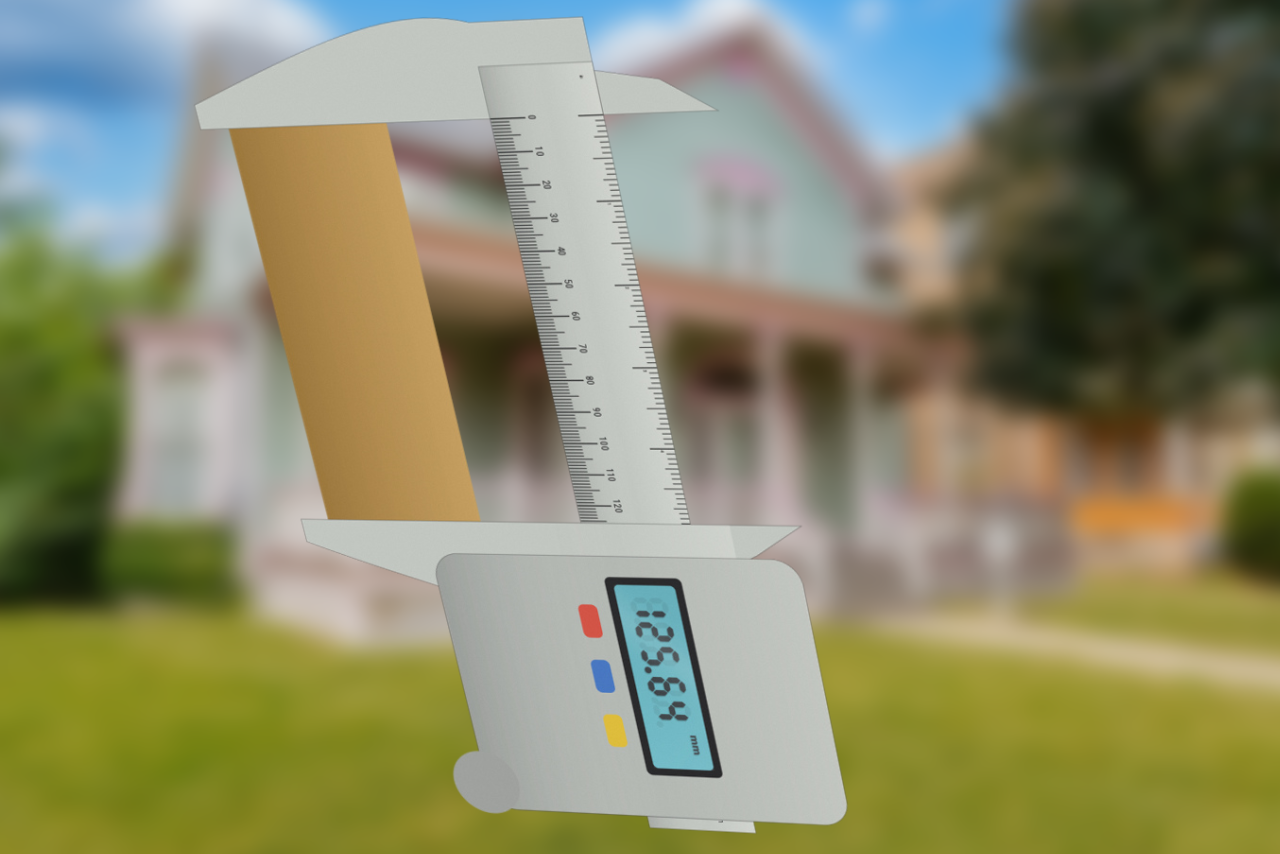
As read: 125.64,mm
